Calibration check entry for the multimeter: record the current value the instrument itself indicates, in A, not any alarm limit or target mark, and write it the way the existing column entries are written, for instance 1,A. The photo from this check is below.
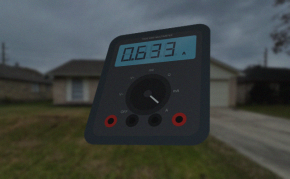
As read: 0.633,A
